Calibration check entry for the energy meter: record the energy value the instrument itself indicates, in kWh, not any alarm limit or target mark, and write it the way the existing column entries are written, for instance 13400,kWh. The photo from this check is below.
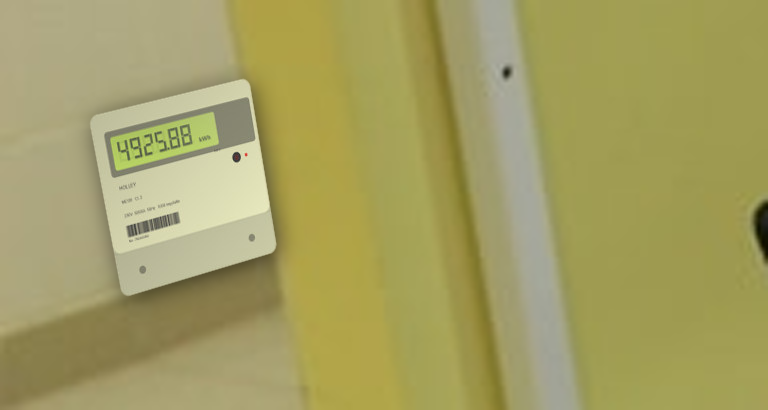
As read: 4925.88,kWh
